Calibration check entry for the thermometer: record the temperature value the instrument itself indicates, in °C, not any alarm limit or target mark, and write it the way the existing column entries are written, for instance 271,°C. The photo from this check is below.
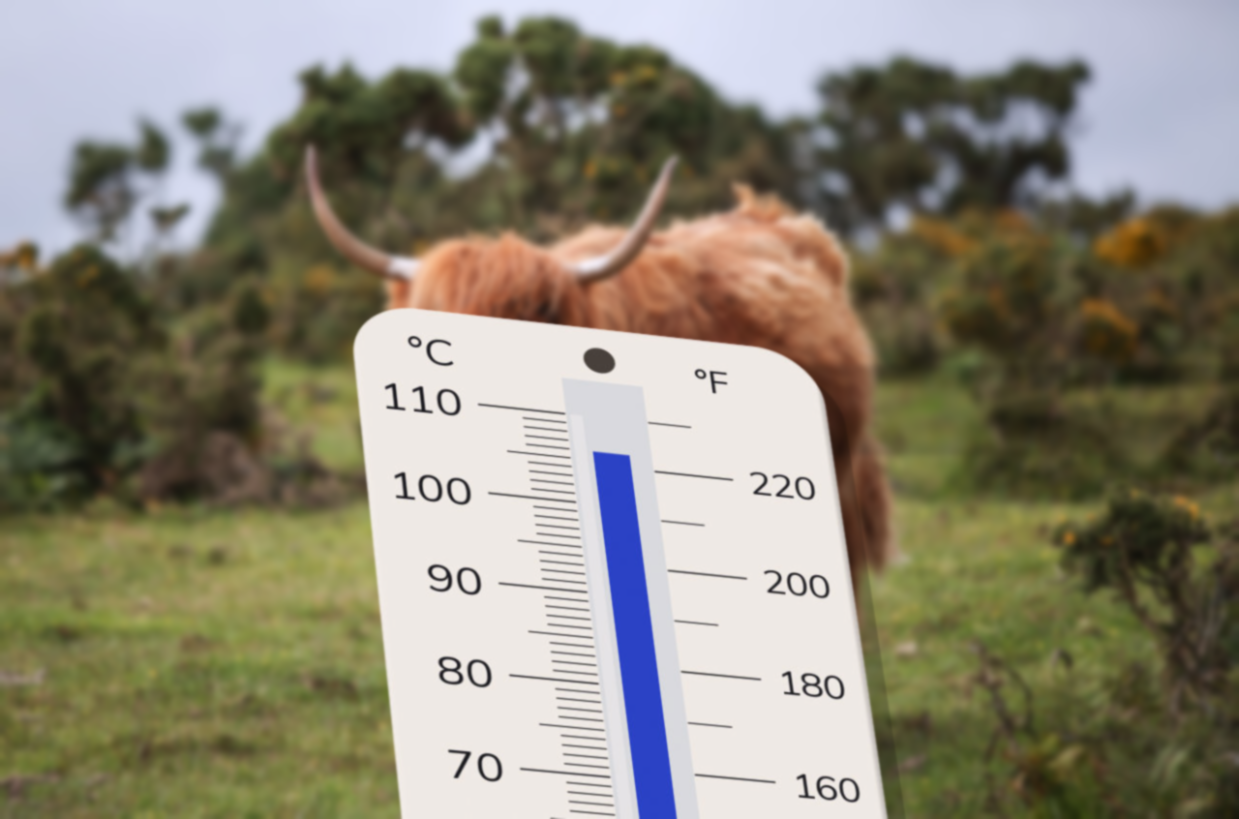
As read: 106,°C
